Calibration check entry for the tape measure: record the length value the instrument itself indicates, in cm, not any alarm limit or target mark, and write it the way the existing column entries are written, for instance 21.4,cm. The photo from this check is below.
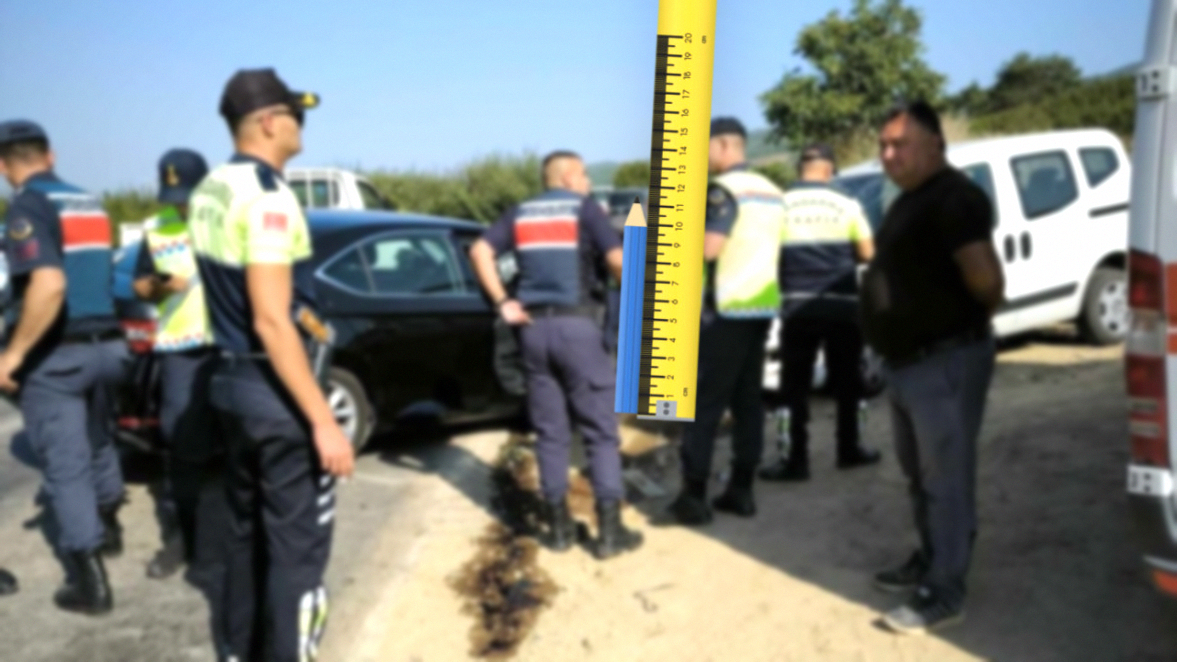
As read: 11.5,cm
